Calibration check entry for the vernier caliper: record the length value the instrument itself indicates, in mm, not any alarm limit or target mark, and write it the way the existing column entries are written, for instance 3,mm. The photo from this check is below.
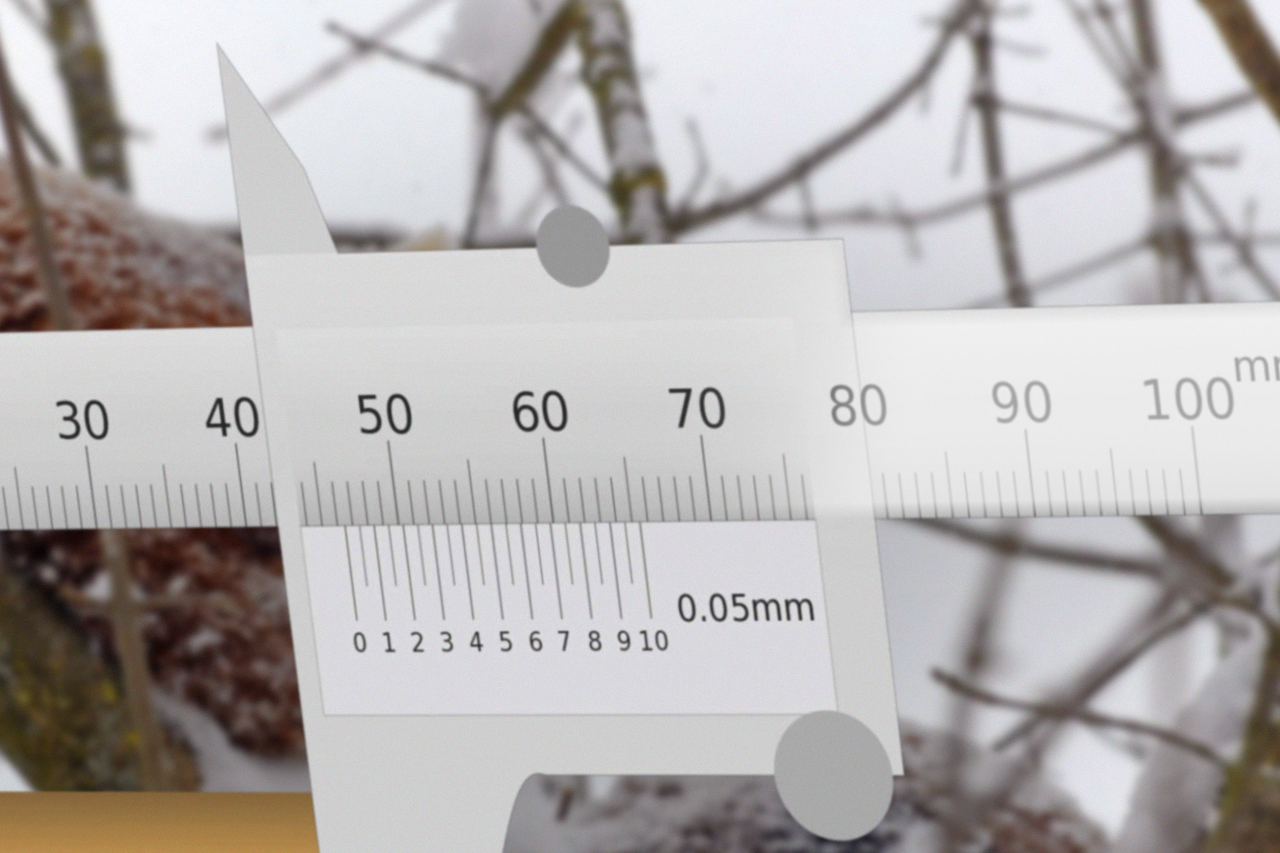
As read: 46.5,mm
